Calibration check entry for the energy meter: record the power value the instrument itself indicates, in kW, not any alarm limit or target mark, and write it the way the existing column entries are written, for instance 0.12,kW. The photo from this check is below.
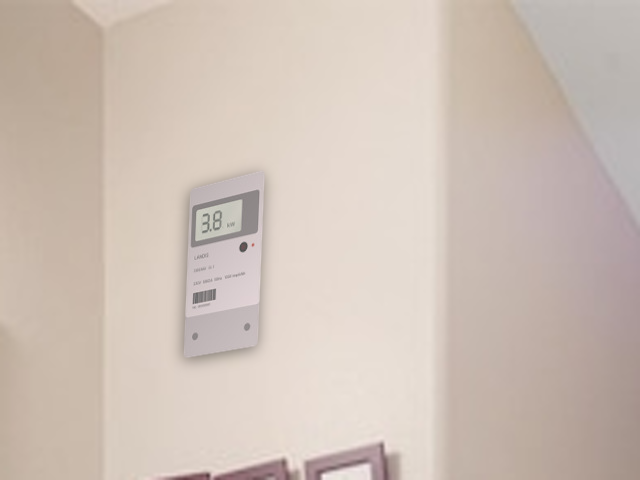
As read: 3.8,kW
